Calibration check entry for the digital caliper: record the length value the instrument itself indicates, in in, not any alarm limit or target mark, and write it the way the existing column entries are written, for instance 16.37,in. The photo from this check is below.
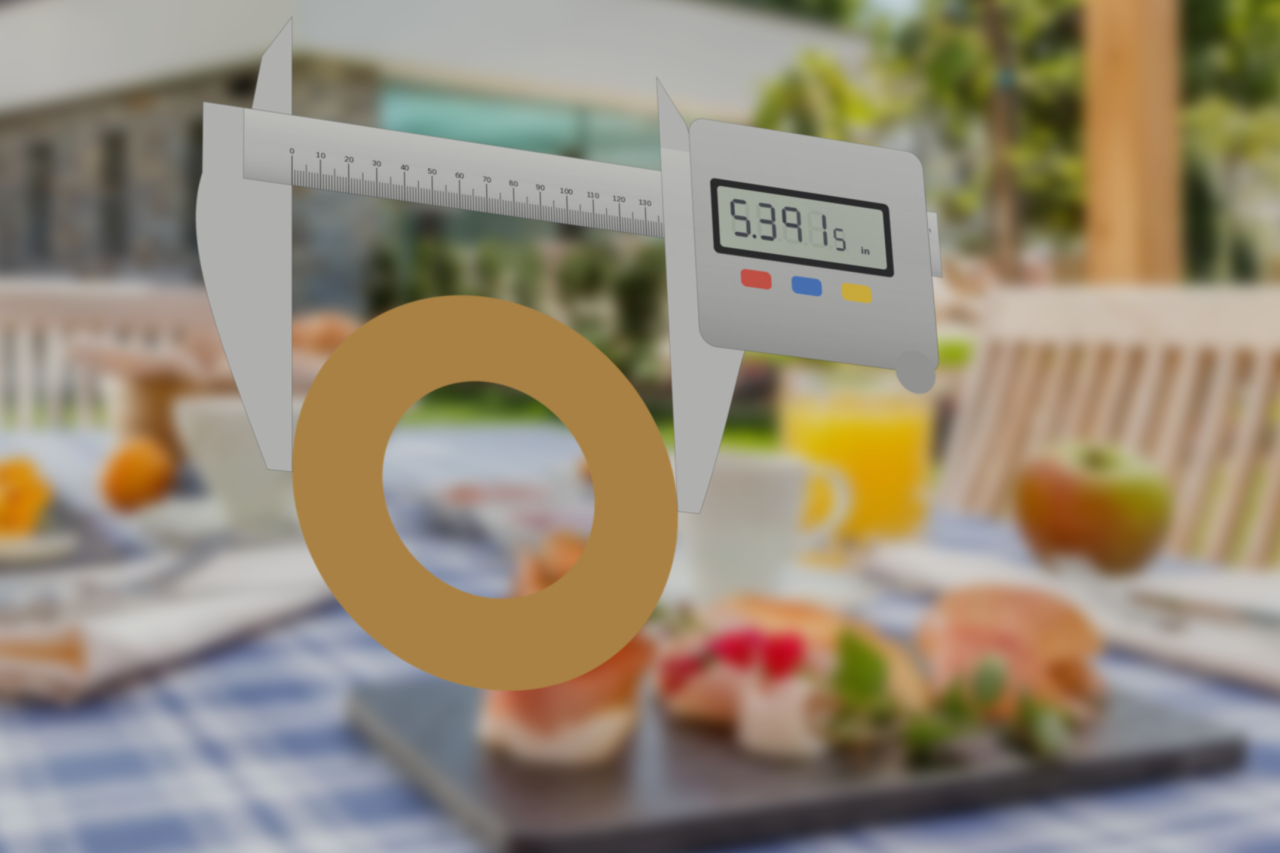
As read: 5.3915,in
